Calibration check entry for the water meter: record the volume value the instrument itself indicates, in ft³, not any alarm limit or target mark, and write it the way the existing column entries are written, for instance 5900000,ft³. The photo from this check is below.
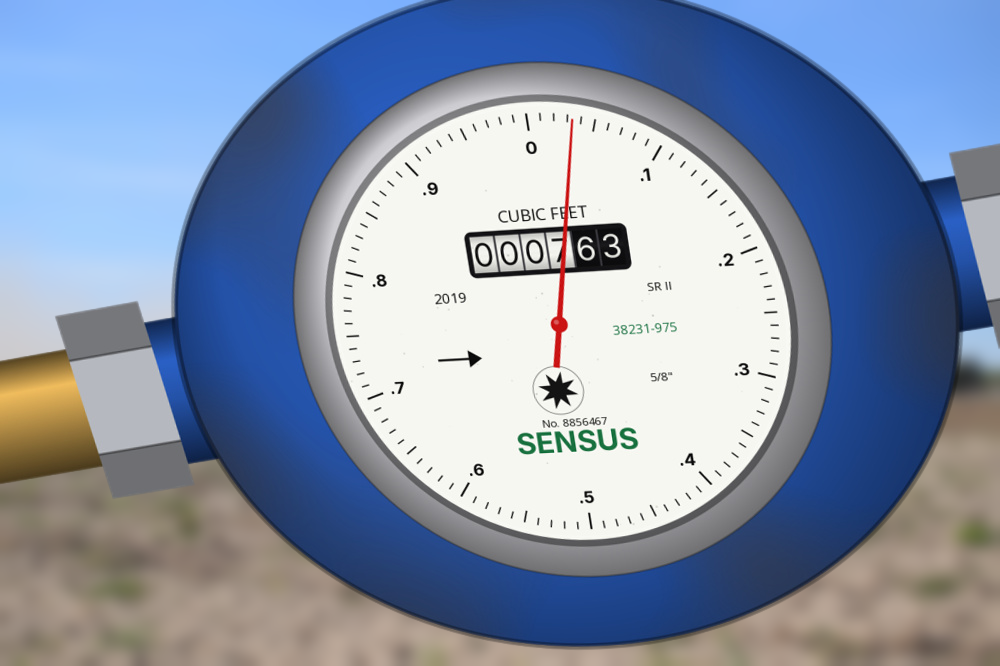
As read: 763.03,ft³
